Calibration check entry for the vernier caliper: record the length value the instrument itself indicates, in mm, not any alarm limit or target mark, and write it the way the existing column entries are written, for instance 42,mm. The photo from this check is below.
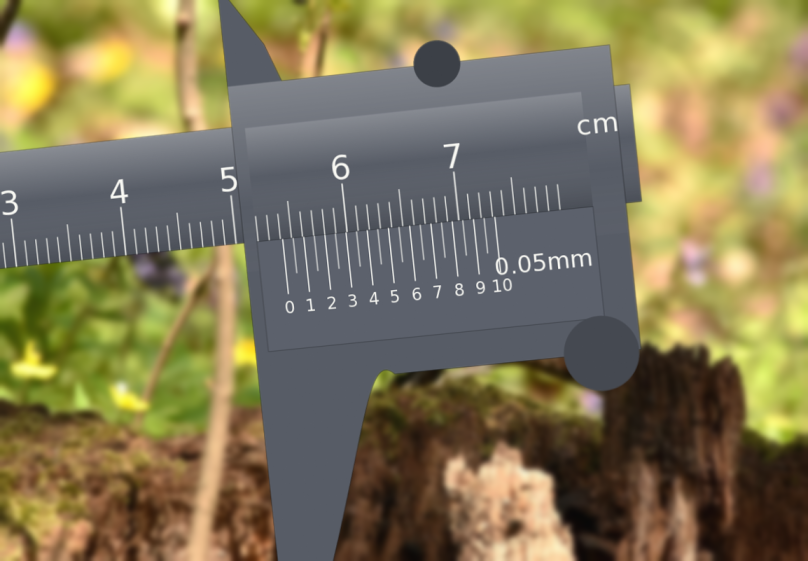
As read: 54.2,mm
